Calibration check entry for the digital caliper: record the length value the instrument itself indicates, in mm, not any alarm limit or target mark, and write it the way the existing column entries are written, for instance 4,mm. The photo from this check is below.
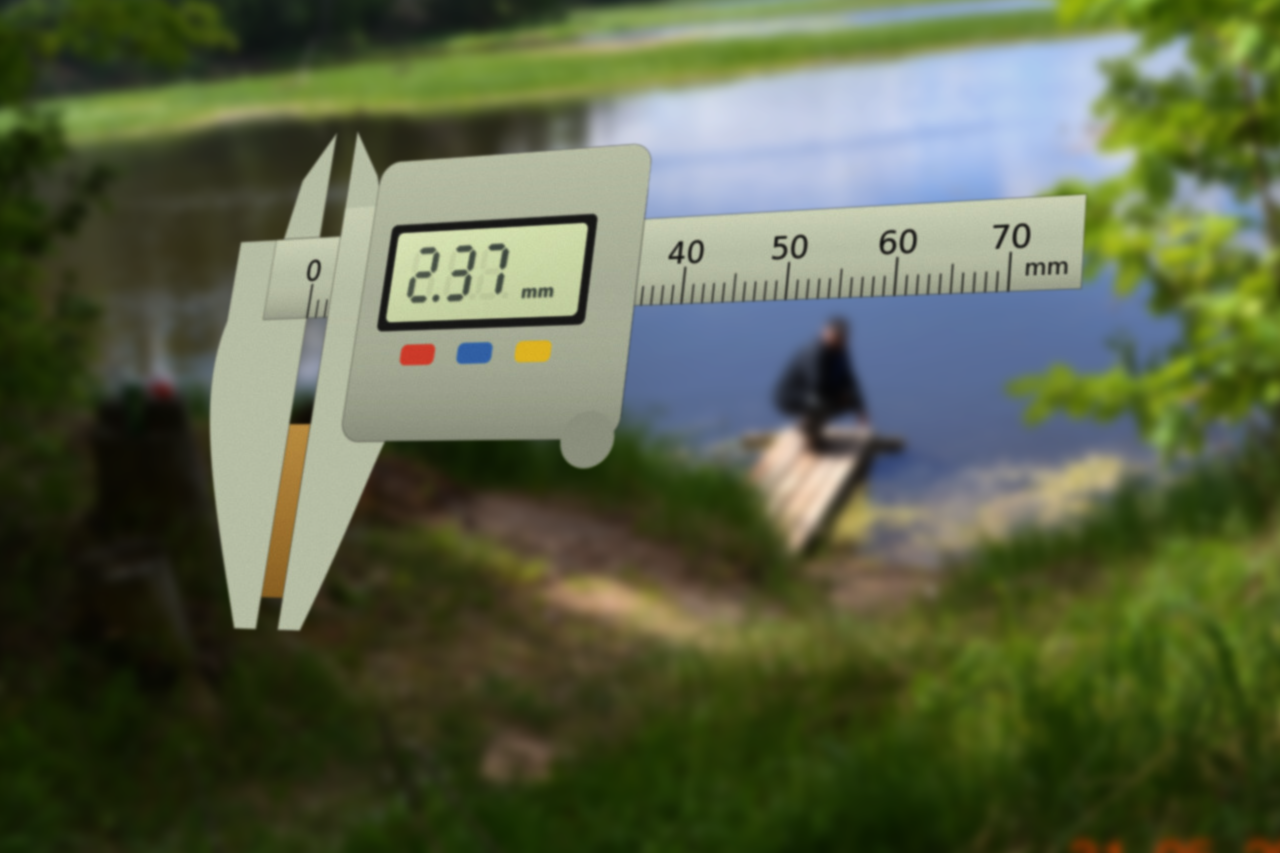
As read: 2.37,mm
